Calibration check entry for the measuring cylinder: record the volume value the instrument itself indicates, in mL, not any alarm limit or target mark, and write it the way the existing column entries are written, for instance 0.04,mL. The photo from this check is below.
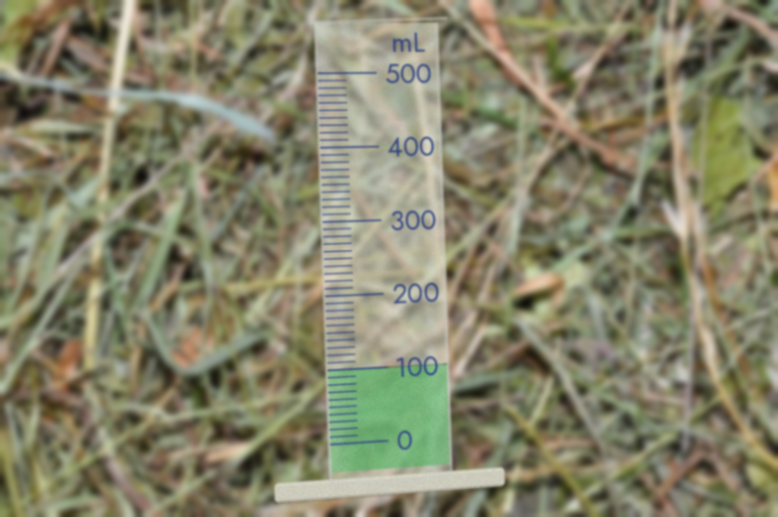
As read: 100,mL
